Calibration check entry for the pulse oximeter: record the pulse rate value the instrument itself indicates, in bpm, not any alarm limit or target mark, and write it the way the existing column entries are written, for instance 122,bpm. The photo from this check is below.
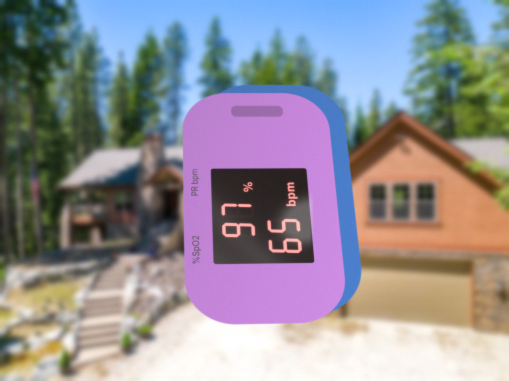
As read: 65,bpm
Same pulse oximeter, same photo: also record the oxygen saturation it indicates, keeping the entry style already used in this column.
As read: 97,%
